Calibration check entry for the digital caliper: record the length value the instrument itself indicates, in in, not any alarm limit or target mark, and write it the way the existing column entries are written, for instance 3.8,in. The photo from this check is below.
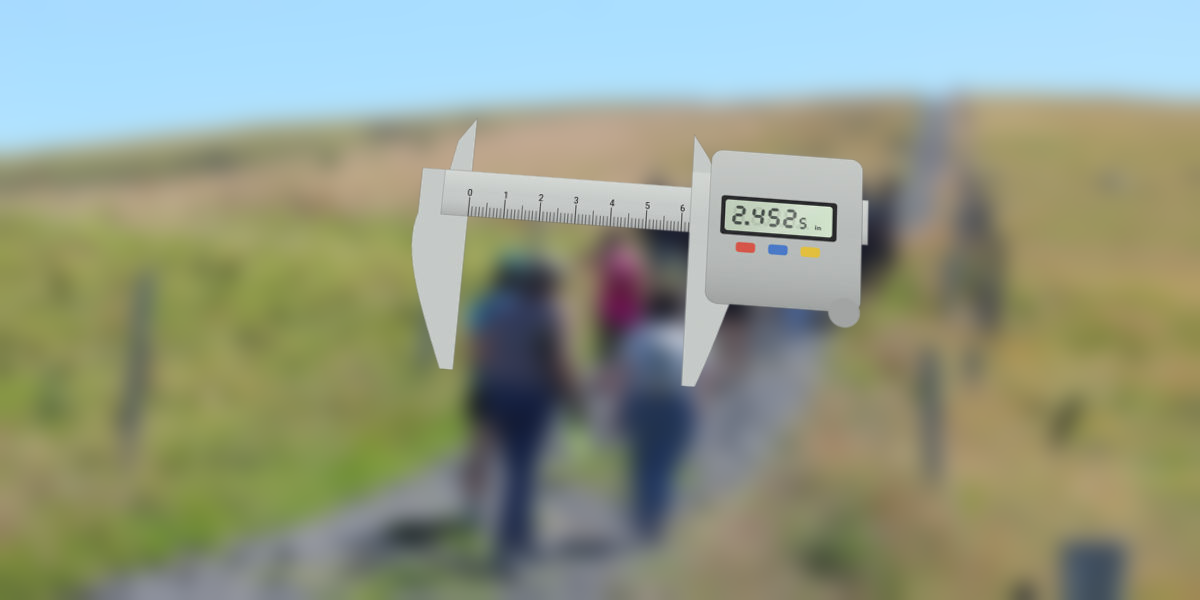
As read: 2.4525,in
